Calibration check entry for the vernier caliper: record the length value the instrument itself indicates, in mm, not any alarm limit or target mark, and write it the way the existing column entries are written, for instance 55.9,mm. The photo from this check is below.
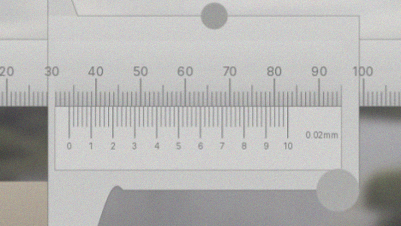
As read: 34.0,mm
